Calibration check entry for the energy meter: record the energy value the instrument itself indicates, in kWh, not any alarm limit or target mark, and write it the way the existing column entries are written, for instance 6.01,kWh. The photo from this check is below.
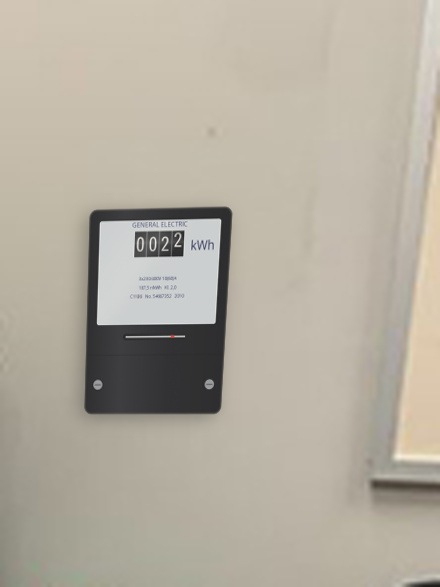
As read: 22,kWh
